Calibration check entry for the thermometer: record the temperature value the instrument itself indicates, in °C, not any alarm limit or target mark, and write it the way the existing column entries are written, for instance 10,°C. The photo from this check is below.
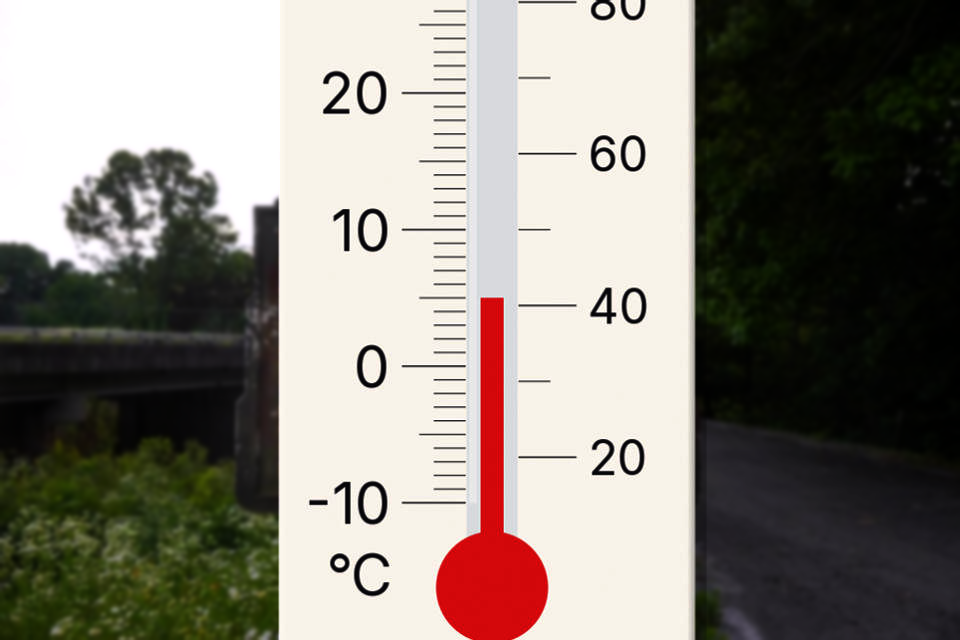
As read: 5,°C
